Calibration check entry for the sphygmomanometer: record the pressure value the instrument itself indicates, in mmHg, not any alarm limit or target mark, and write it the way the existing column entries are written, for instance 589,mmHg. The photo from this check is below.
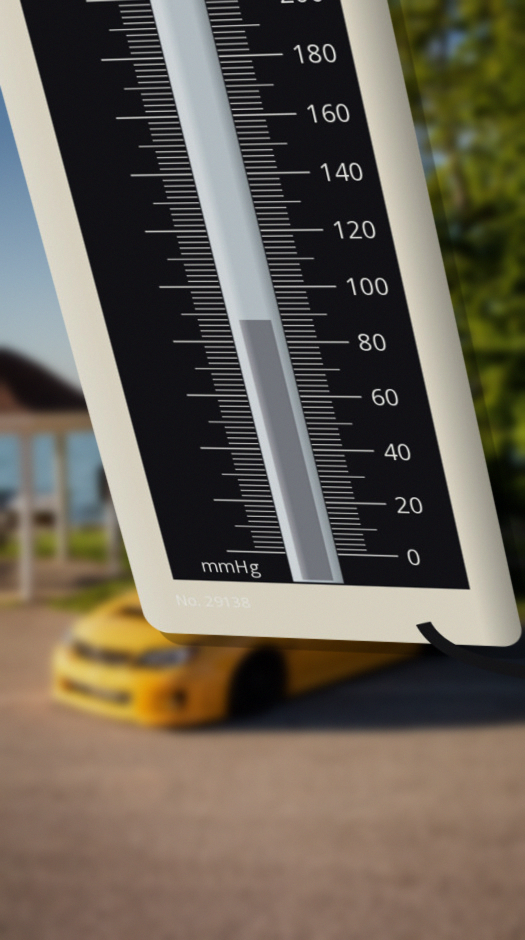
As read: 88,mmHg
